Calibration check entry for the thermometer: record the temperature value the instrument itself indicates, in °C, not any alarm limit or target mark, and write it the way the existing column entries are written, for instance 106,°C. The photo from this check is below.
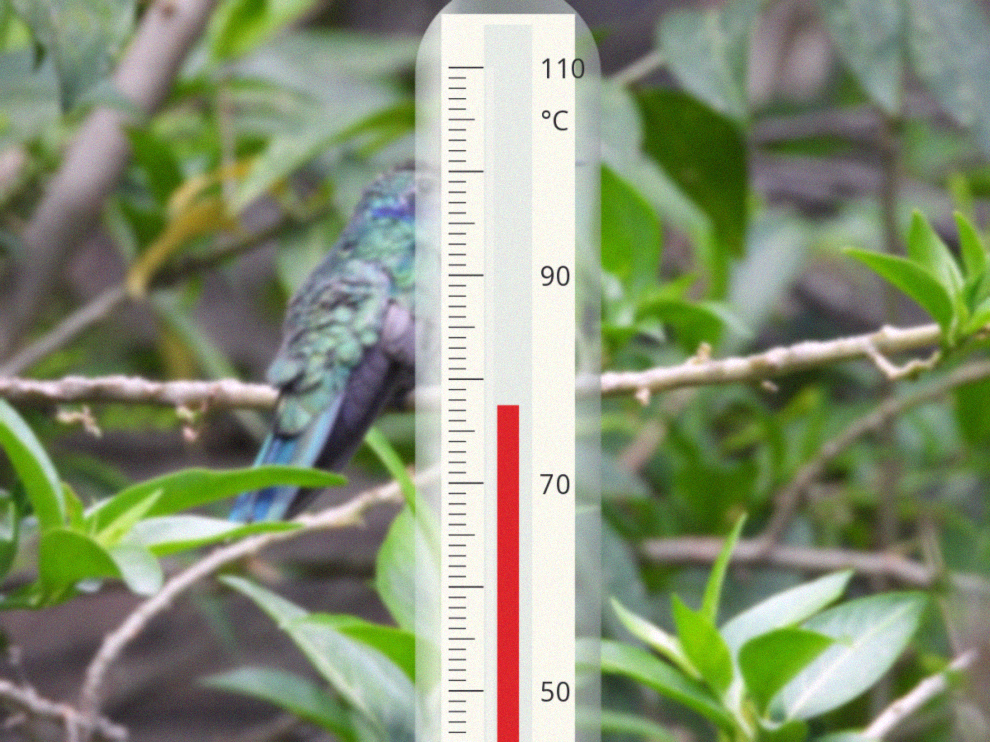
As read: 77.5,°C
